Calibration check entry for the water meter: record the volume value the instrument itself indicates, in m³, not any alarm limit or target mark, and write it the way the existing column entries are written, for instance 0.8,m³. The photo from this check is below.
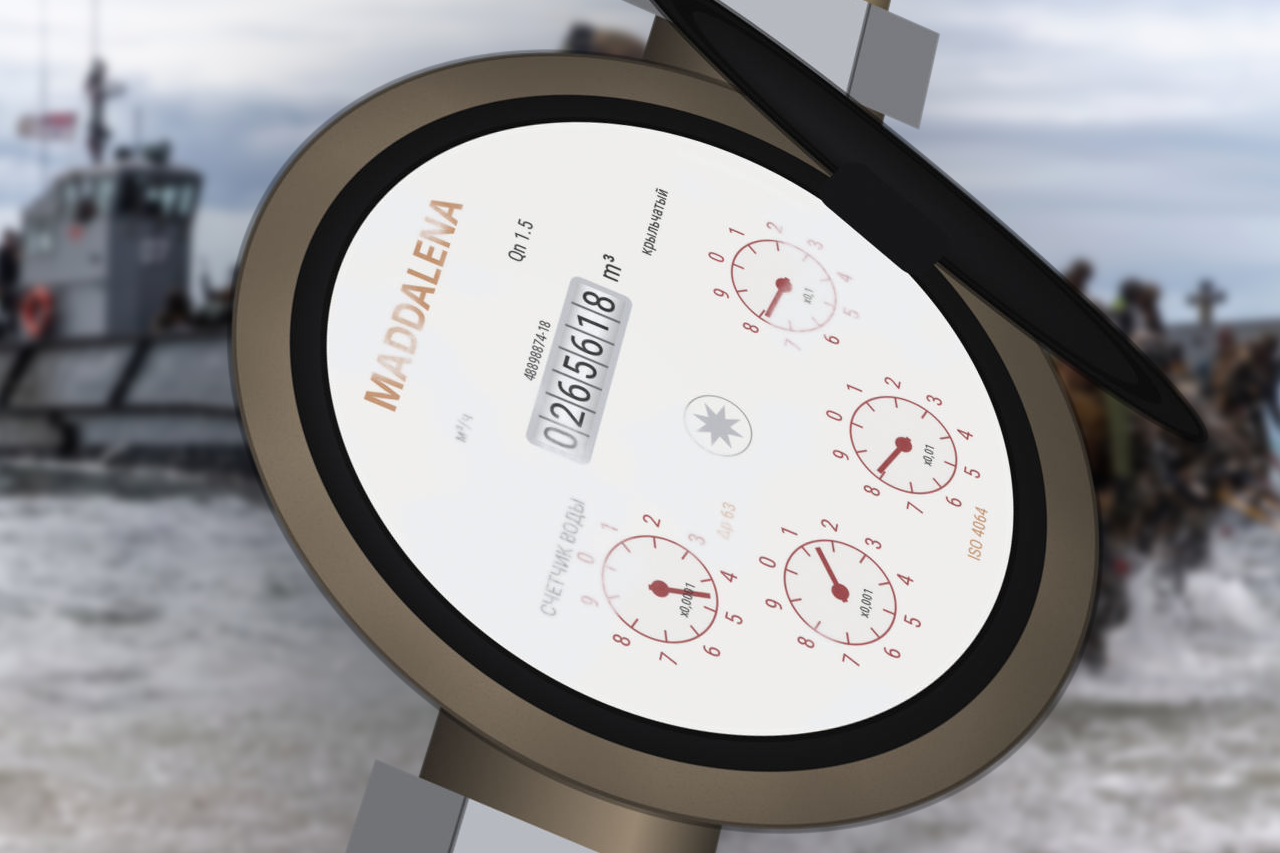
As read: 265618.7814,m³
